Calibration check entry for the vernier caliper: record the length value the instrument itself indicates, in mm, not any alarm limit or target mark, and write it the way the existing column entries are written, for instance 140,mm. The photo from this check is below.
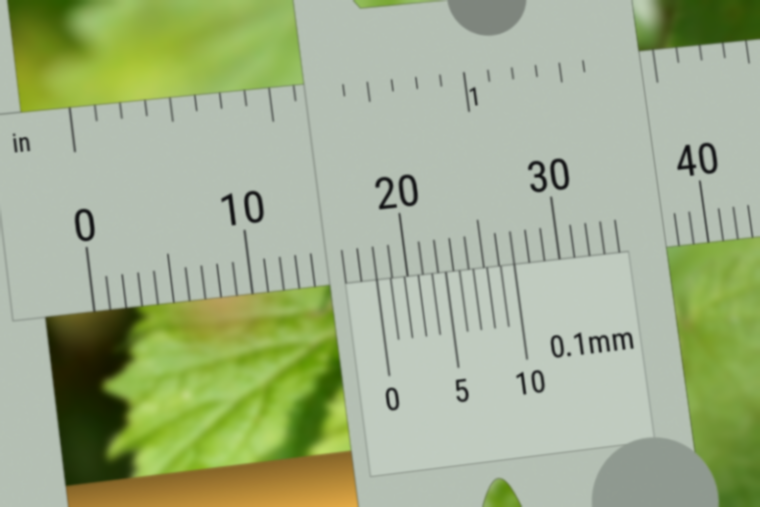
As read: 18.0,mm
